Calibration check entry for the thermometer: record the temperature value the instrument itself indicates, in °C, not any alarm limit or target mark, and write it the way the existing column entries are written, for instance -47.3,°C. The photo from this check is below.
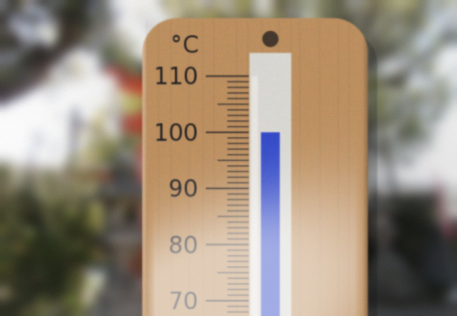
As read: 100,°C
